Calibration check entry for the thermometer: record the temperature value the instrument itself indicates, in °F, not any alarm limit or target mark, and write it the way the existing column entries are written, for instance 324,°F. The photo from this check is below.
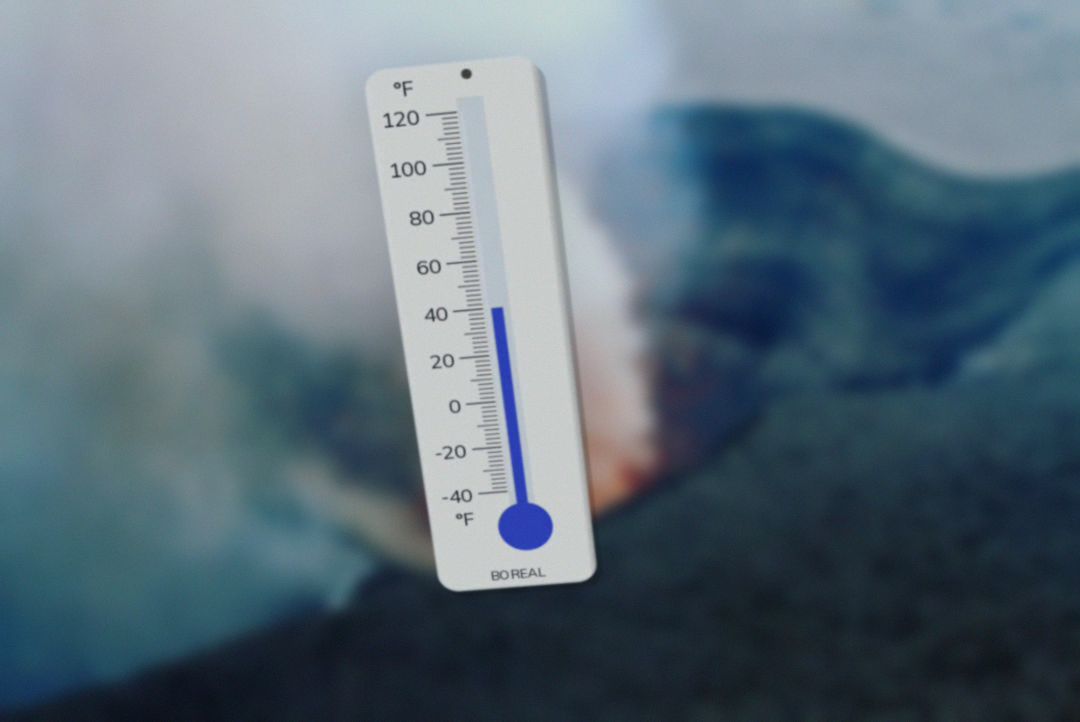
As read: 40,°F
